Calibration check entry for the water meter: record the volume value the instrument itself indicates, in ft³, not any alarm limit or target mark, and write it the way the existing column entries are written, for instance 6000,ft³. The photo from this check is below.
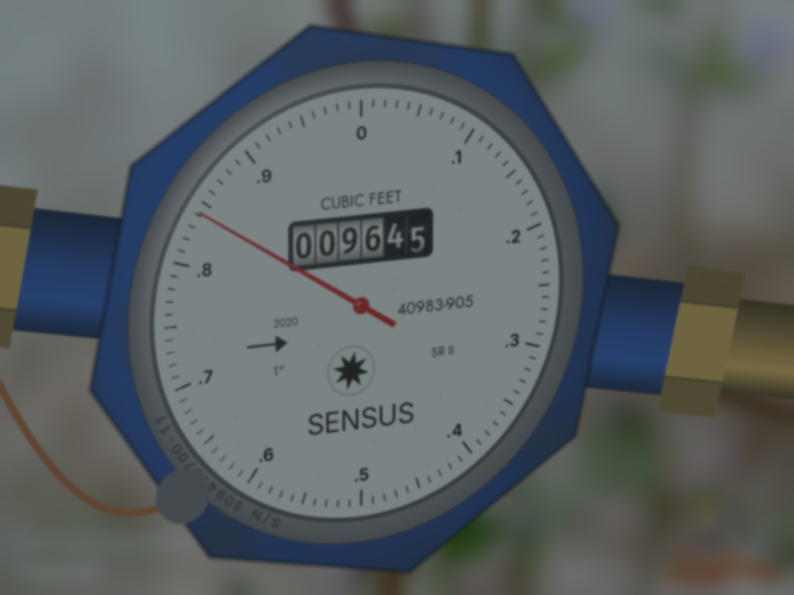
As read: 9644.84,ft³
